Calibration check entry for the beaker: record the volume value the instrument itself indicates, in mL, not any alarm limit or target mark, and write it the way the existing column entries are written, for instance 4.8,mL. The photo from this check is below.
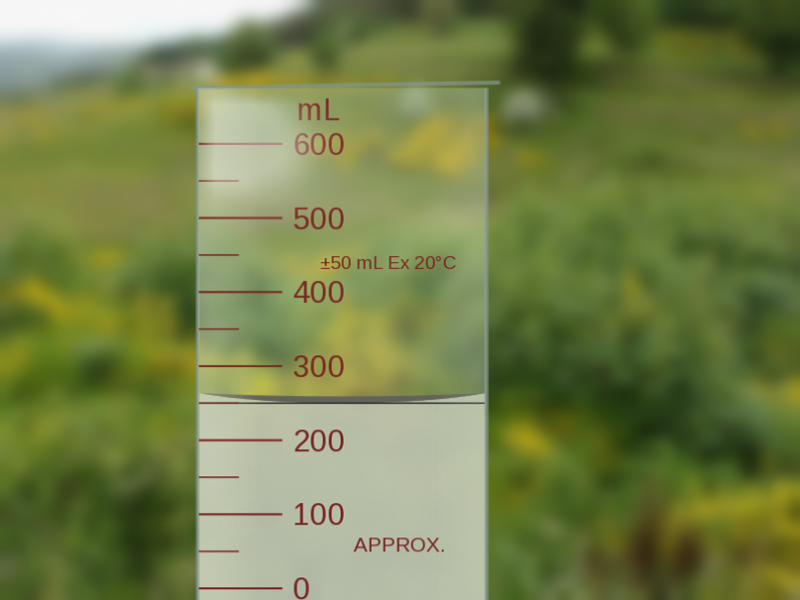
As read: 250,mL
